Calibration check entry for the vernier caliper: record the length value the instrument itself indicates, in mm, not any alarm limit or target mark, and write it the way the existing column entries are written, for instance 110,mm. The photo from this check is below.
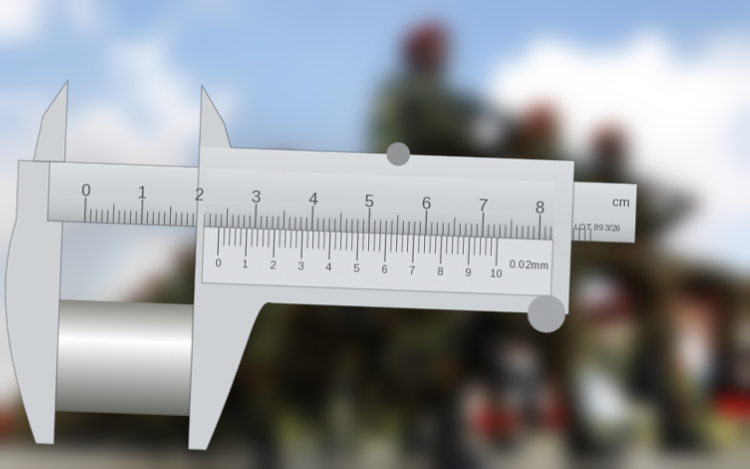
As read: 23.6,mm
